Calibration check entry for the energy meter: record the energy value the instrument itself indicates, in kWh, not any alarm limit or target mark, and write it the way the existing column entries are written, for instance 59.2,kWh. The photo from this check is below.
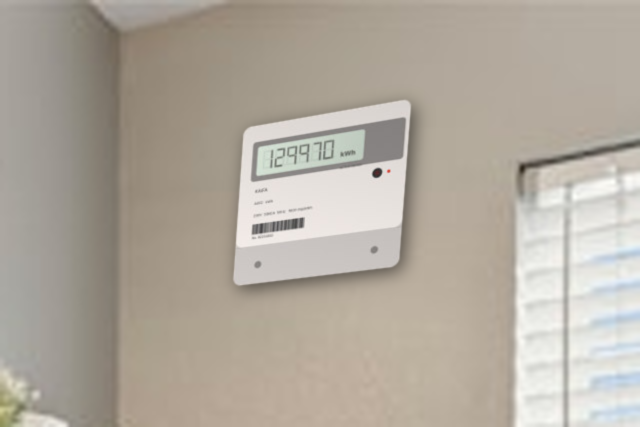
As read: 129970,kWh
